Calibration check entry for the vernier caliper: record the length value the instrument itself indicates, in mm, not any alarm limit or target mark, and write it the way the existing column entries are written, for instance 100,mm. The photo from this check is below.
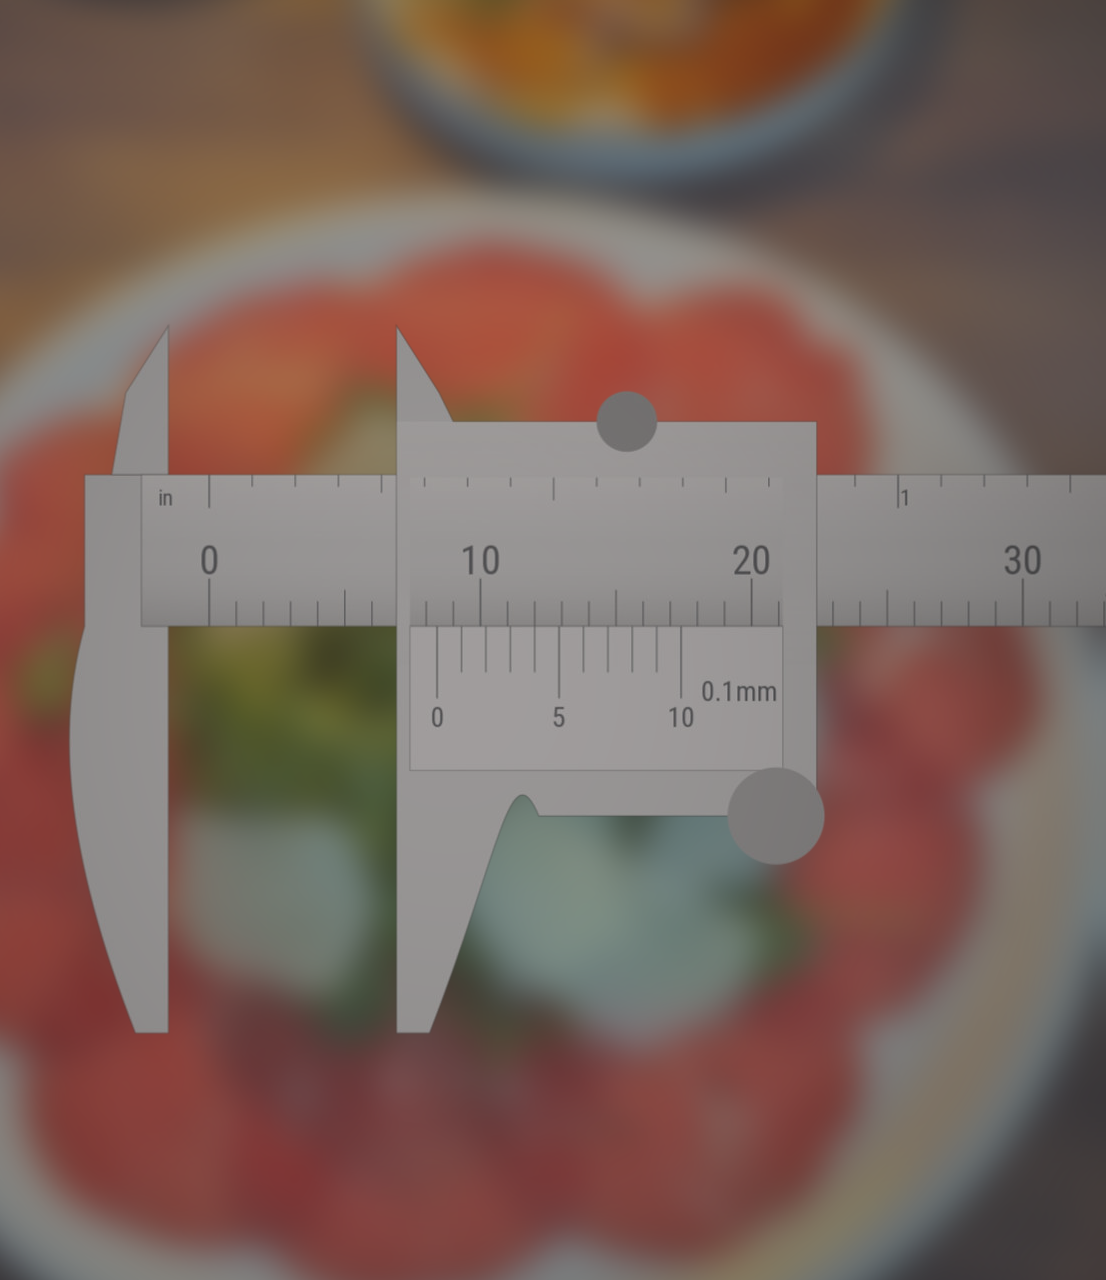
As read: 8.4,mm
